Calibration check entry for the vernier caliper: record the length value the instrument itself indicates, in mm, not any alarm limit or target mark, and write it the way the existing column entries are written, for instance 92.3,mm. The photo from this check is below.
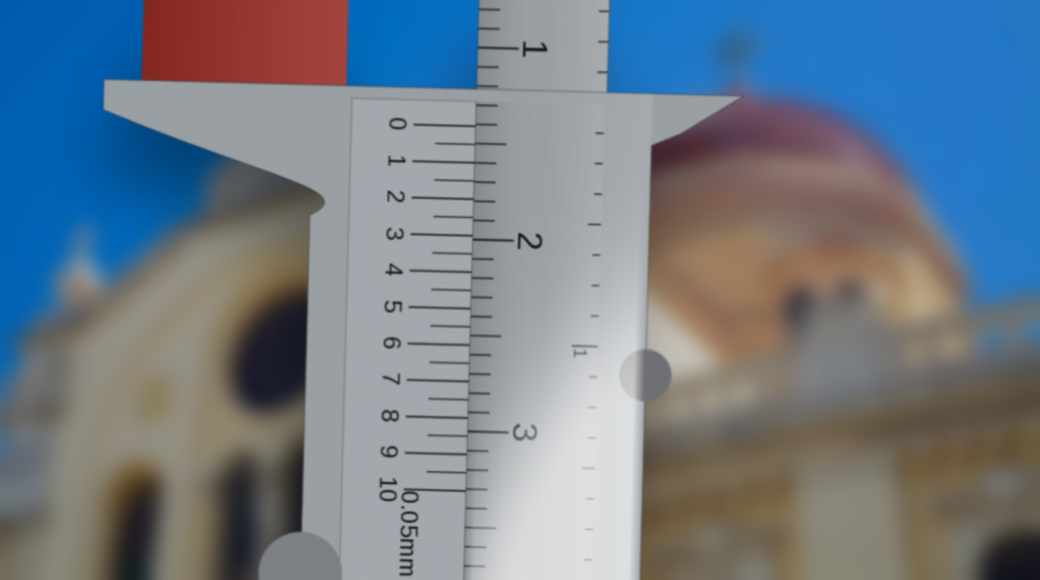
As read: 14.1,mm
